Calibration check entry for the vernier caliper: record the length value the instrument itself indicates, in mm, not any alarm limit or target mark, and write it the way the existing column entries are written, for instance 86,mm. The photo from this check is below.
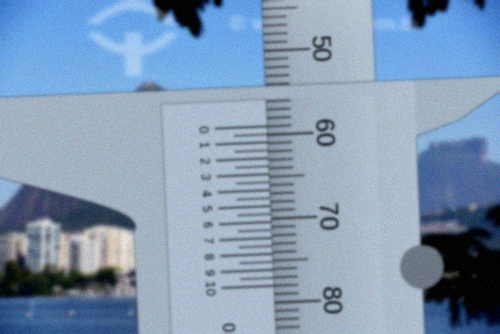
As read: 59.0,mm
